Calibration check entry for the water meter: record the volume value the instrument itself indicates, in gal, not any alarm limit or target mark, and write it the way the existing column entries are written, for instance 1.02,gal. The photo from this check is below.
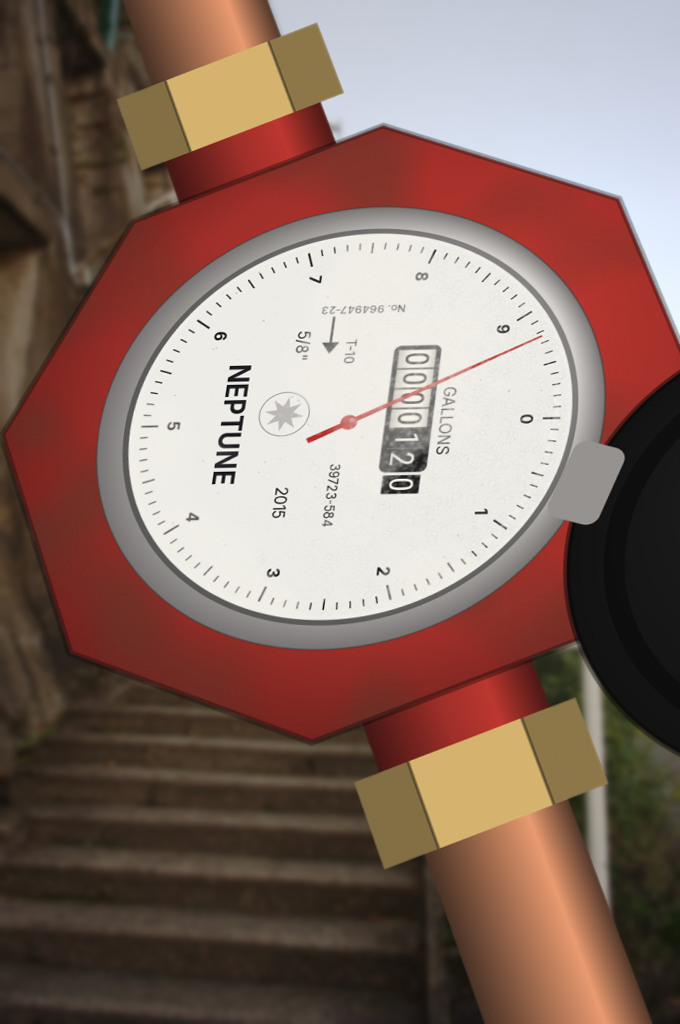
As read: 119.2,gal
